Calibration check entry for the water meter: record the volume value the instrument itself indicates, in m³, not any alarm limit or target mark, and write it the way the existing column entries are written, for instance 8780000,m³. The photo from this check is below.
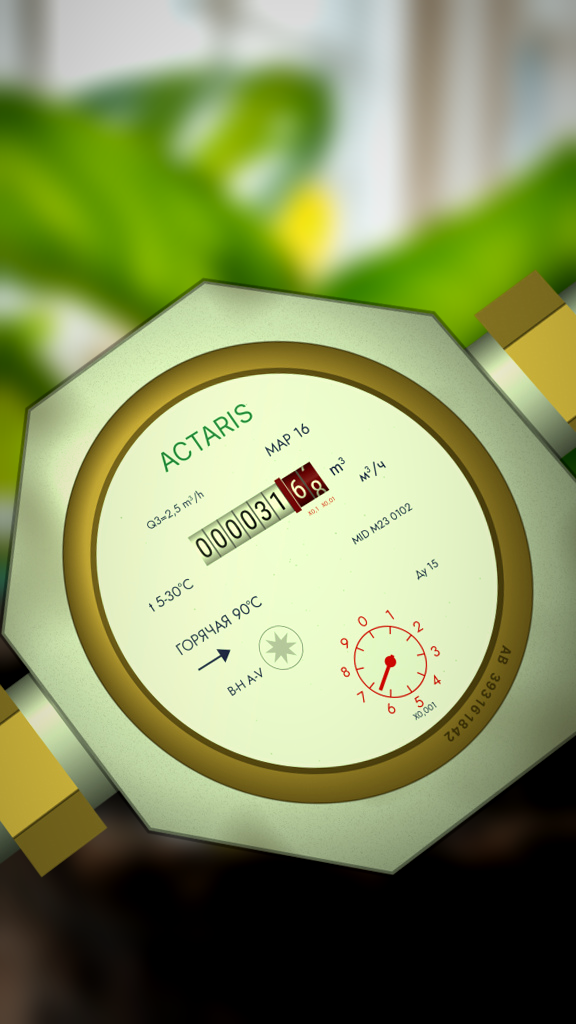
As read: 31.676,m³
